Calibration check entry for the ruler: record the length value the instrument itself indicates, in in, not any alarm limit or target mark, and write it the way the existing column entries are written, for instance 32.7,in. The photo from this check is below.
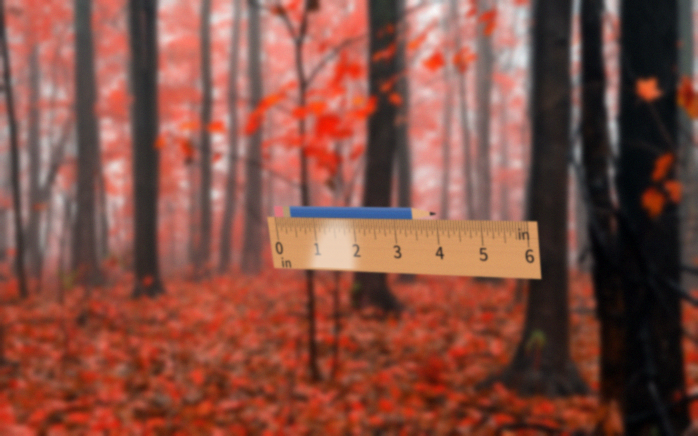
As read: 4,in
